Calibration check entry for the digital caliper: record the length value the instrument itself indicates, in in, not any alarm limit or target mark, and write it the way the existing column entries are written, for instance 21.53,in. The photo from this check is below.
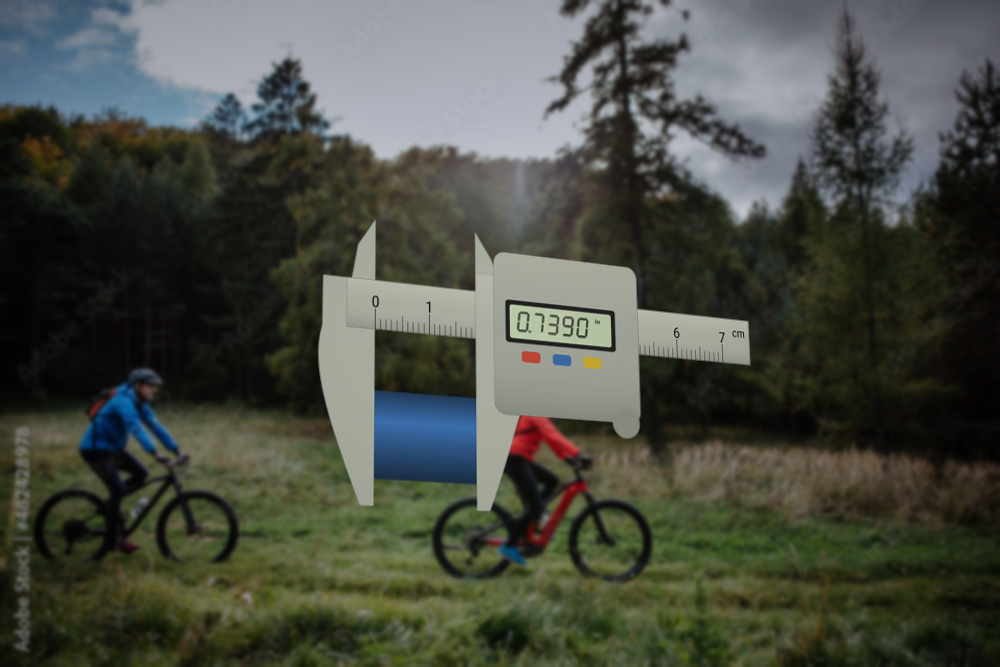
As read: 0.7390,in
